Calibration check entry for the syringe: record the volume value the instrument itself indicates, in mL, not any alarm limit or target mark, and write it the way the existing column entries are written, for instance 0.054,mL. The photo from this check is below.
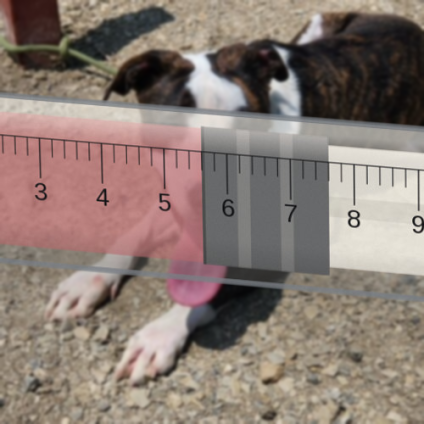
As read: 5.6,mL
